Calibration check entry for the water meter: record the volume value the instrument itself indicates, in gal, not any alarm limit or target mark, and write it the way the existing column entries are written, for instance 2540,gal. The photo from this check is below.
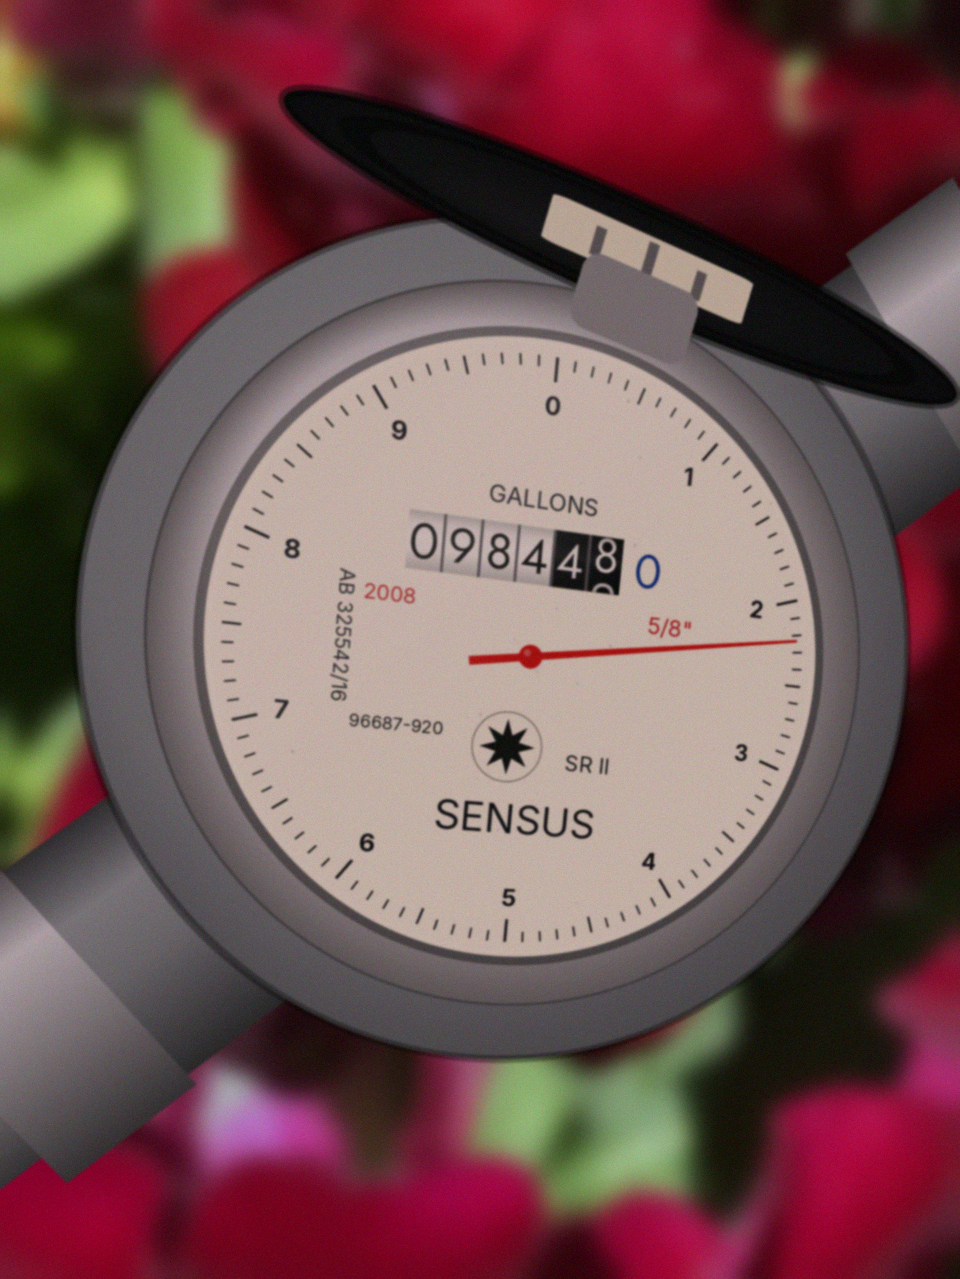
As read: 984482.2,gal
